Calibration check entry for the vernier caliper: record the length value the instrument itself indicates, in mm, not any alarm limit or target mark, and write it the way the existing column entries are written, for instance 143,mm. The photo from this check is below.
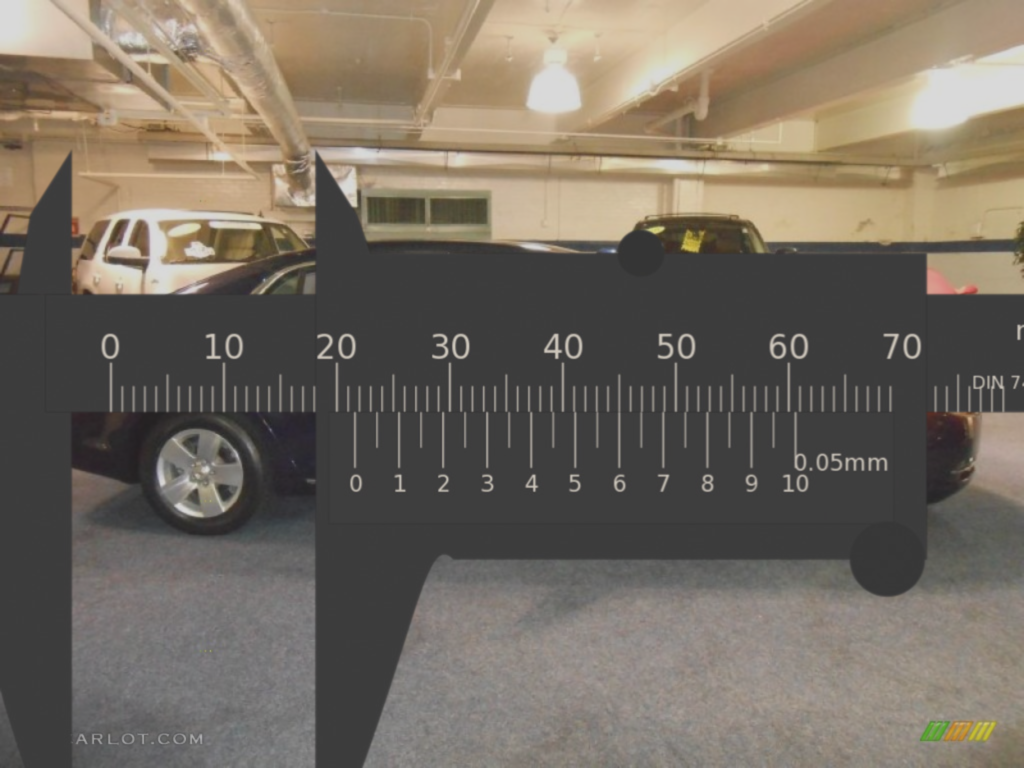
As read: 21.6,mm
